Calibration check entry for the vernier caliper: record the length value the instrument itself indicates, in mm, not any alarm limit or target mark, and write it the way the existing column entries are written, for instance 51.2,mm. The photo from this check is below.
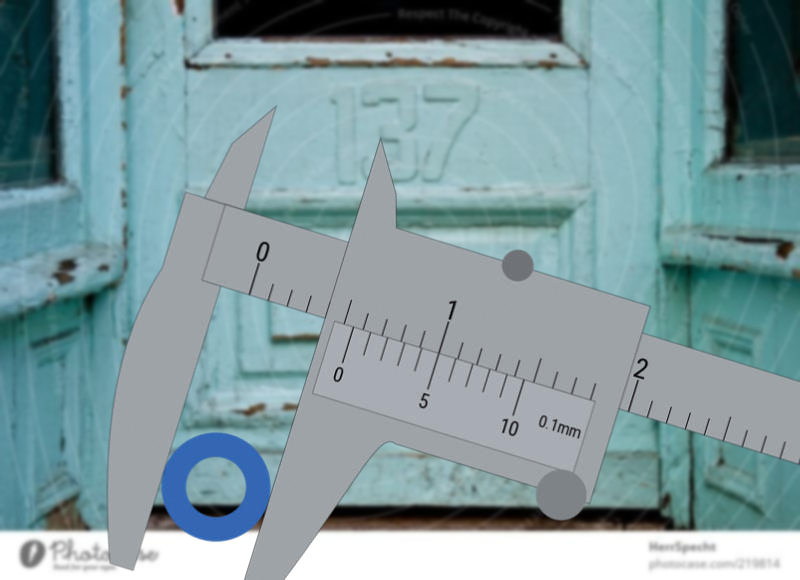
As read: 5.5,mm
